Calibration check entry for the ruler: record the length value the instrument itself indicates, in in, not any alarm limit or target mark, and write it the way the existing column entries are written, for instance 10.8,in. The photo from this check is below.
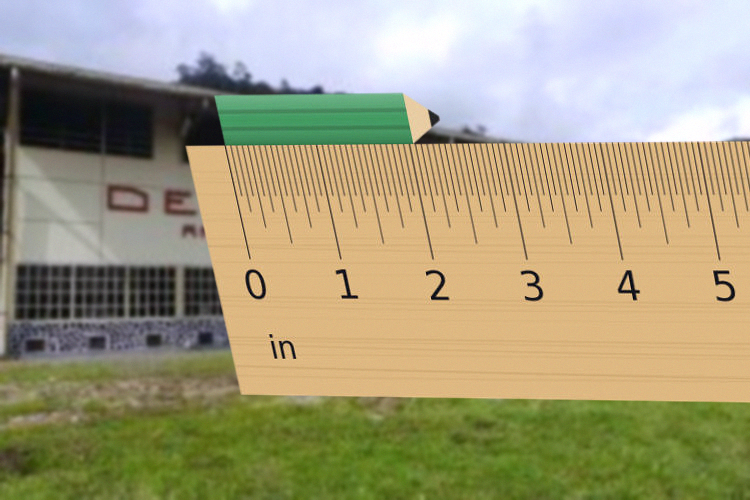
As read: 2.375,in
